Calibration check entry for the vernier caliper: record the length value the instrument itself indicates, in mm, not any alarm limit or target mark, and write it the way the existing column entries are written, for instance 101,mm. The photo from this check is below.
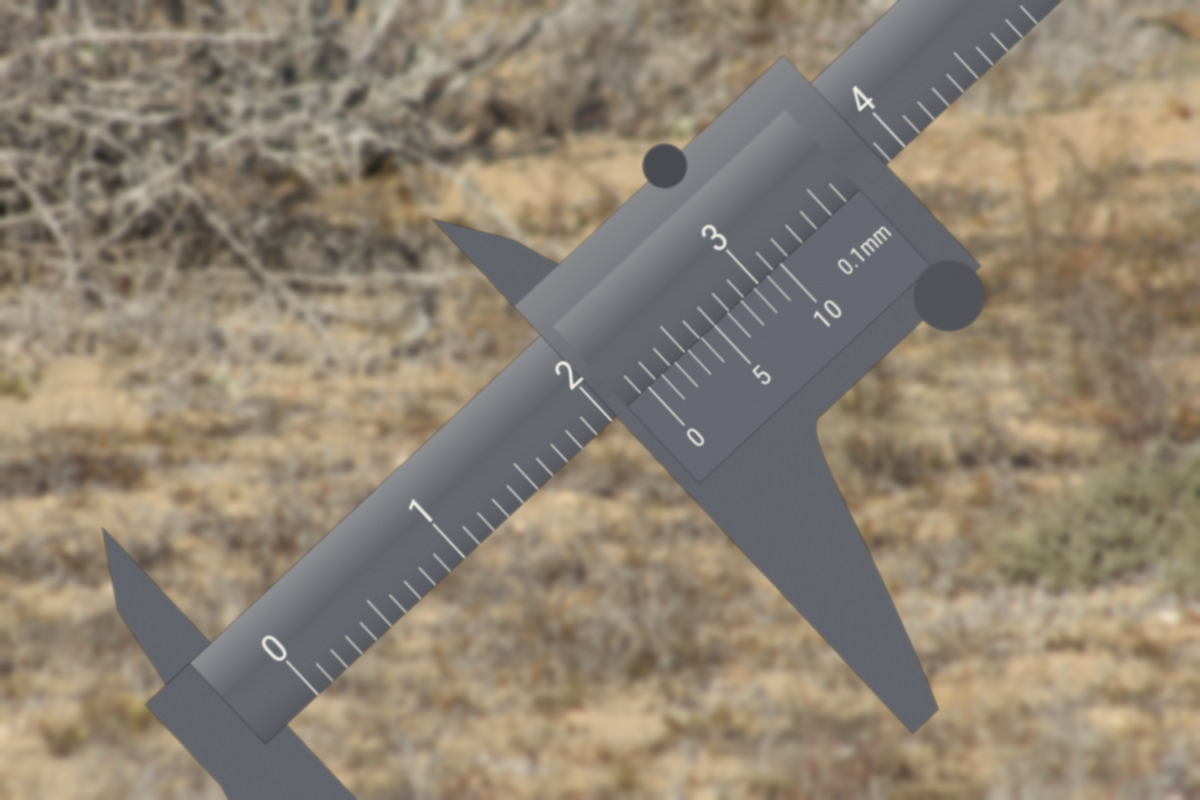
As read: 22.5,mm
